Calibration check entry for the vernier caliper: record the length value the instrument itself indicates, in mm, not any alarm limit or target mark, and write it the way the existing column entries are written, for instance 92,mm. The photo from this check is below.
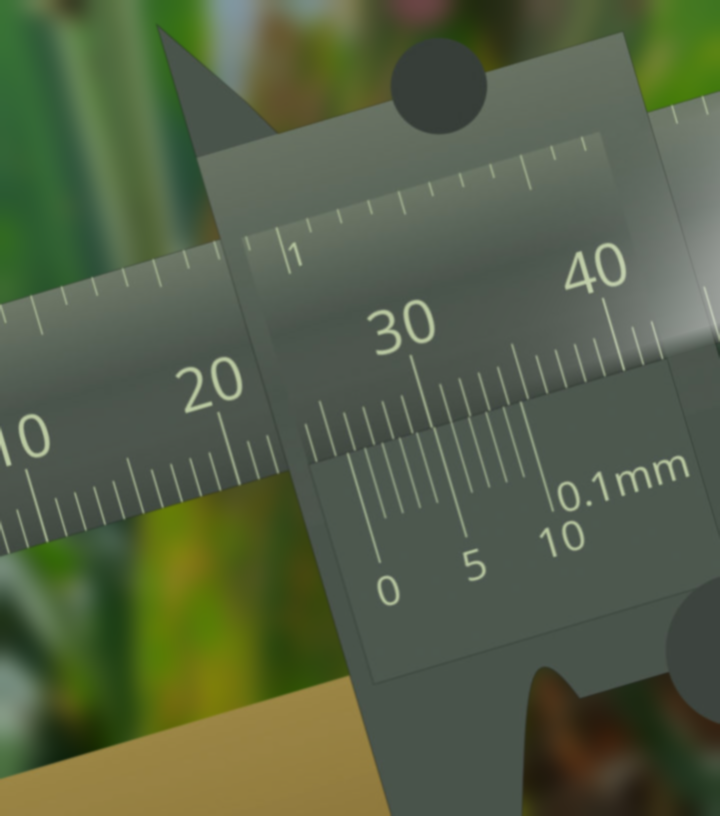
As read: 25.6,mm
